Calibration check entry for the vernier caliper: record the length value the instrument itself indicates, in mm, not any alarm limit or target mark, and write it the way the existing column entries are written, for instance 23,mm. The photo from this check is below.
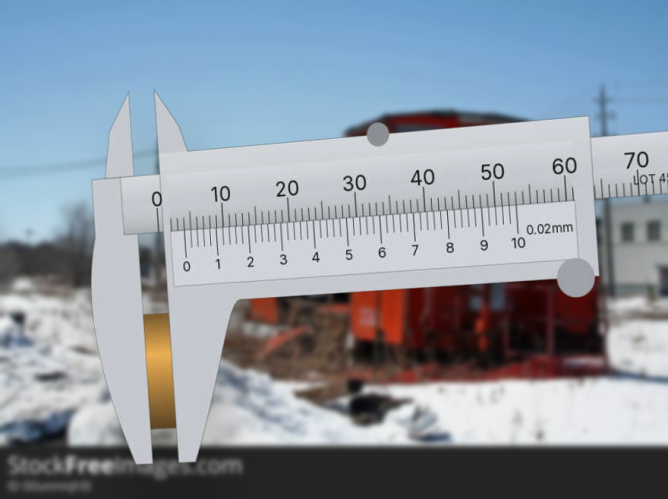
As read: 4.0,mm
